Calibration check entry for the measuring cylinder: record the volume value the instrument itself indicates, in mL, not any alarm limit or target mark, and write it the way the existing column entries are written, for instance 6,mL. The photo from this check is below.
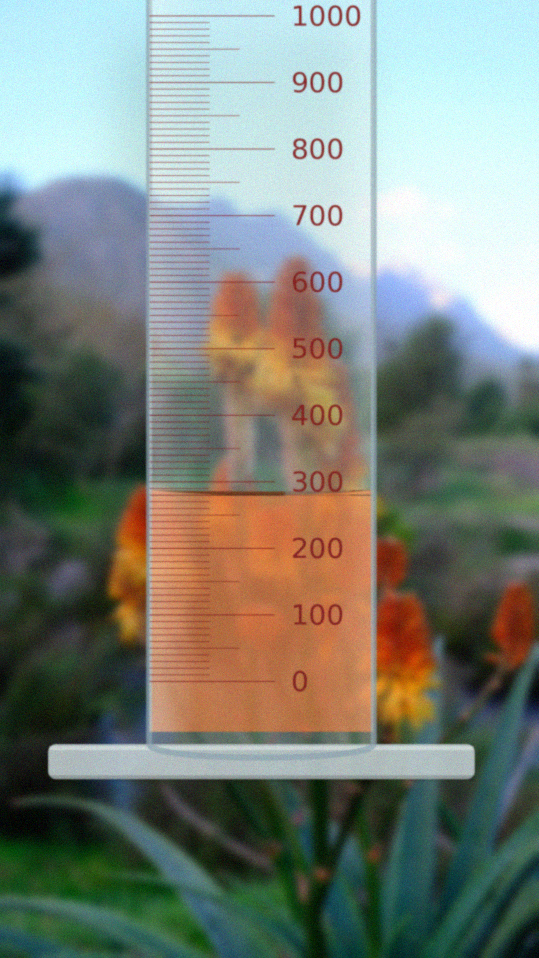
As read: 280,mL
